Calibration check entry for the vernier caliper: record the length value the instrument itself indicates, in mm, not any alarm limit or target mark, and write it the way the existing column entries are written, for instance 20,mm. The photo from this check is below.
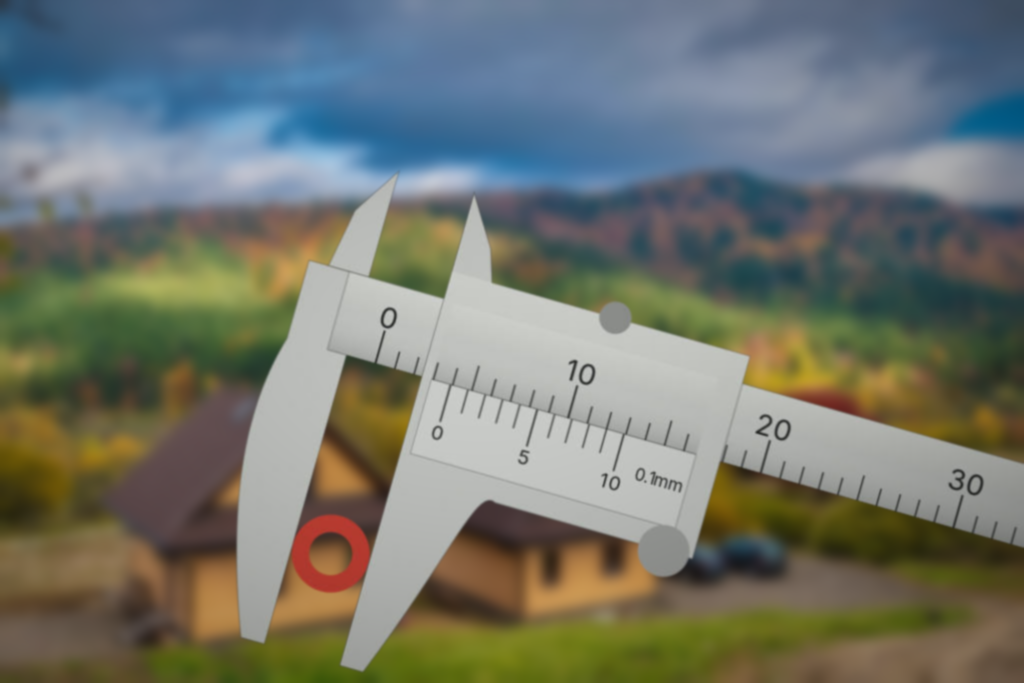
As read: 3.9,mm
